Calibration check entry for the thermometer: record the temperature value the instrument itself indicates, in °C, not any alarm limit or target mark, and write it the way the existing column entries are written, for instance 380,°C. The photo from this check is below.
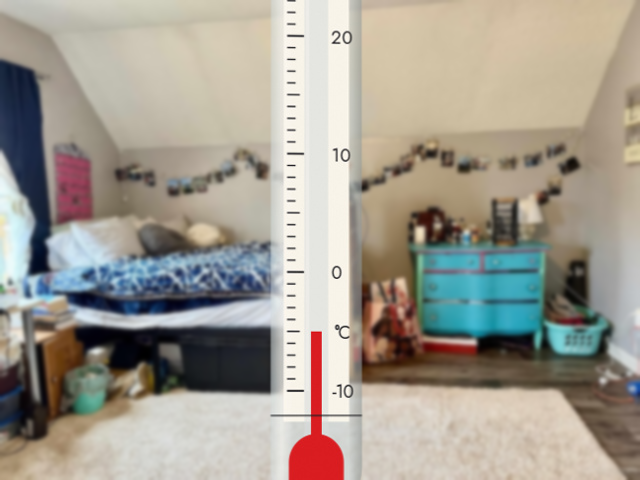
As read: -5,°C
